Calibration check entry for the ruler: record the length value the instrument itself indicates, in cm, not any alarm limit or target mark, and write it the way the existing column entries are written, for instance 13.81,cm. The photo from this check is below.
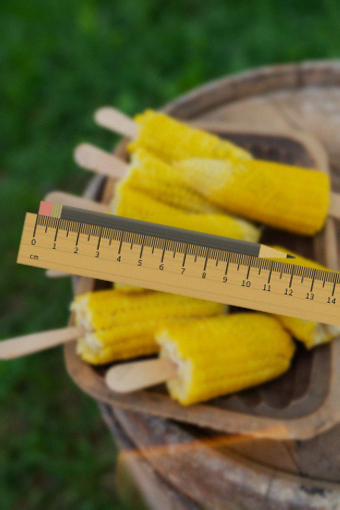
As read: 12,cm
